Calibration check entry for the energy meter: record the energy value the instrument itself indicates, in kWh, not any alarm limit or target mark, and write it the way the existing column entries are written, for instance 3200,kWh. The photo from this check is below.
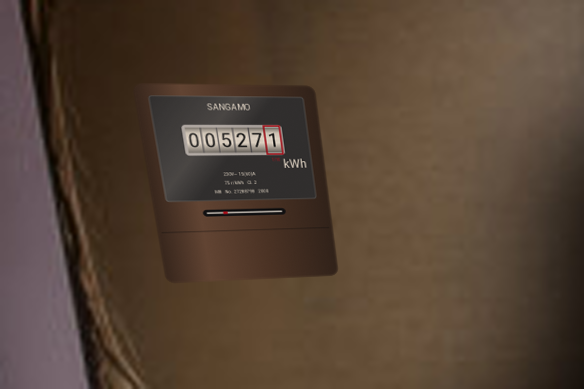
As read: 527.1,kWh
